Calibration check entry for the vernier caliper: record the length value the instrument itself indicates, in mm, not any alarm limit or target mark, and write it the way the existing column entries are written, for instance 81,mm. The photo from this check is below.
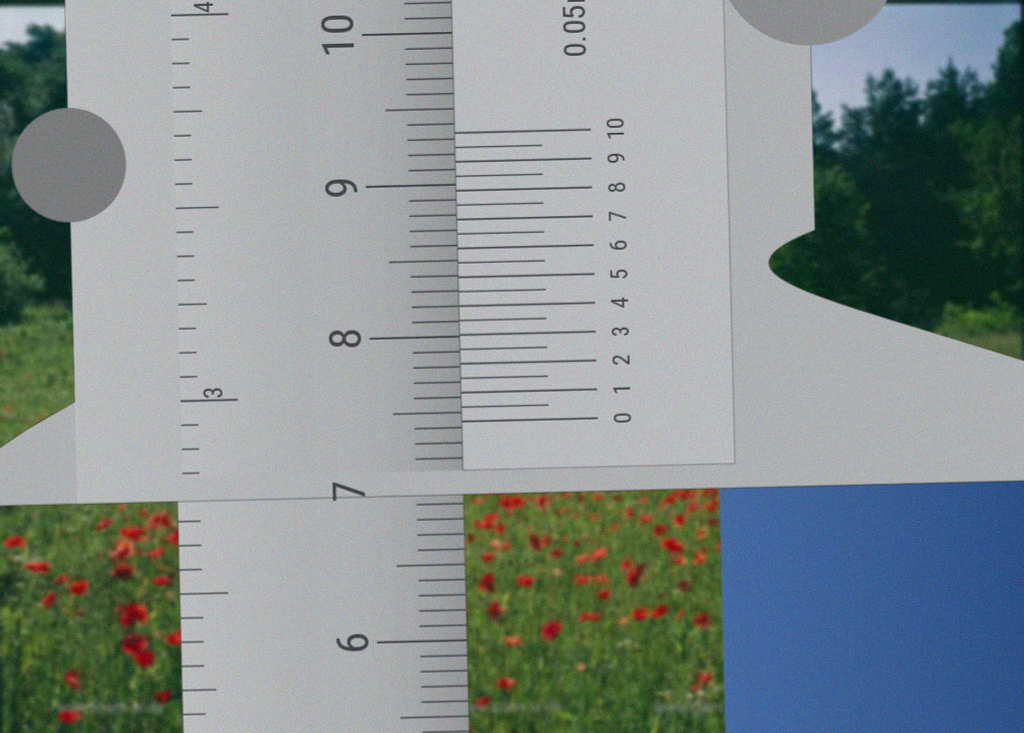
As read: 74.4,mm
